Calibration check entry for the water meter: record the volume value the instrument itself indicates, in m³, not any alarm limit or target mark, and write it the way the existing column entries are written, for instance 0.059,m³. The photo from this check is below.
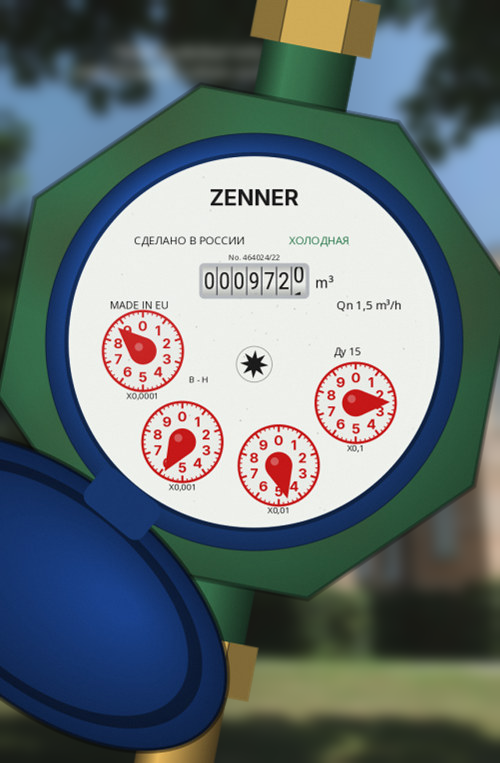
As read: 9720.2458,m³
